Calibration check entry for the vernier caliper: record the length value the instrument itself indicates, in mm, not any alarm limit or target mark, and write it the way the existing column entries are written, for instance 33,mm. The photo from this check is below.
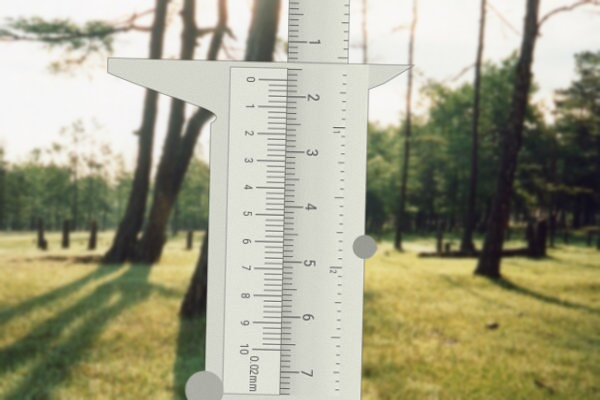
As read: 17.0,mm
